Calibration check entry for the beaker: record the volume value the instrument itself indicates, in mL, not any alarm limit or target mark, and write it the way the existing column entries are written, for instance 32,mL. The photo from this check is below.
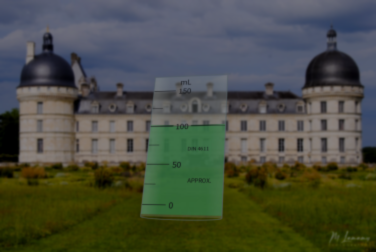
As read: 100,mL
